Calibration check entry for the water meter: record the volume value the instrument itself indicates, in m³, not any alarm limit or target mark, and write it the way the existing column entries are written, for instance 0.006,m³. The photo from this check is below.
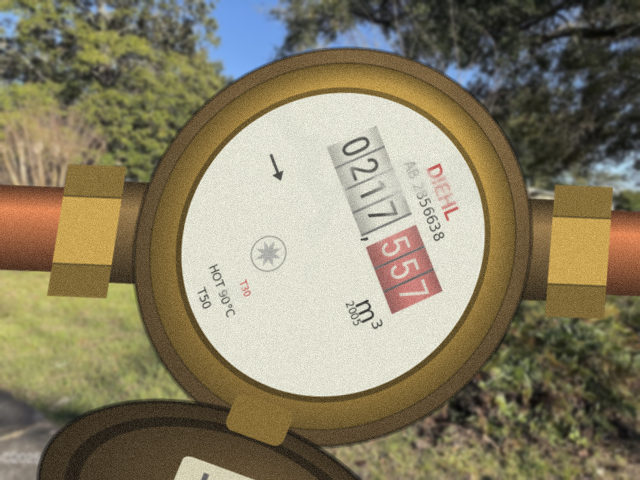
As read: 217.557,m³
